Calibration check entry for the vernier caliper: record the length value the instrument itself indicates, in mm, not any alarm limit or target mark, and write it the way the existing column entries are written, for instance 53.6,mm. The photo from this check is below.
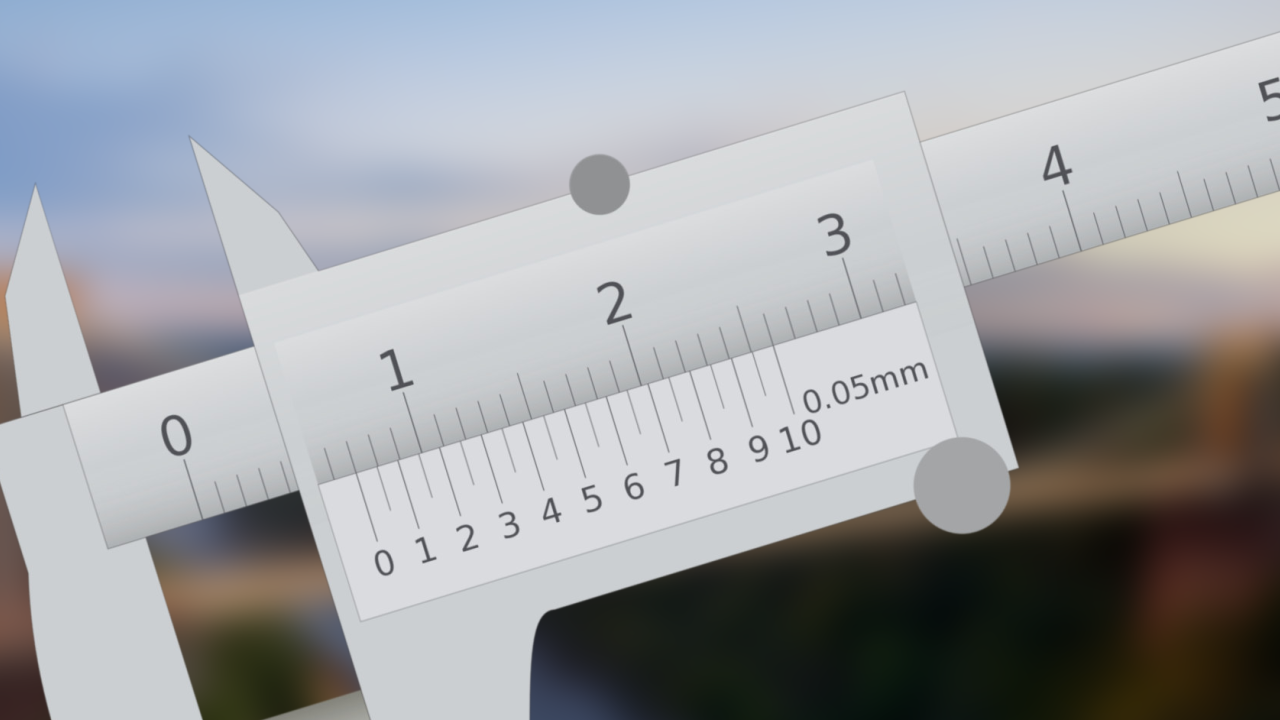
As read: 7.0,mm
